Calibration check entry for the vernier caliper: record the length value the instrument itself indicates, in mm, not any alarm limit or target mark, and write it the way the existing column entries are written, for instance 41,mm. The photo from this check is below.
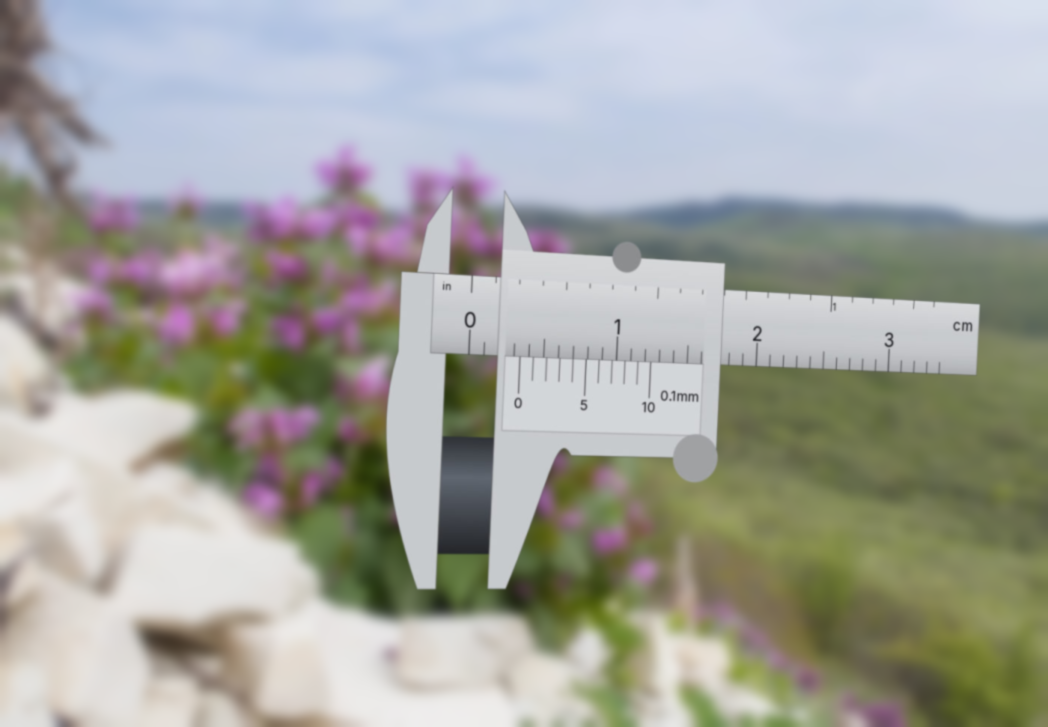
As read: 3.4,mm
